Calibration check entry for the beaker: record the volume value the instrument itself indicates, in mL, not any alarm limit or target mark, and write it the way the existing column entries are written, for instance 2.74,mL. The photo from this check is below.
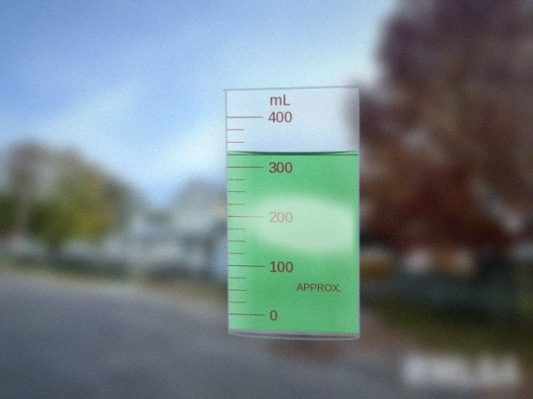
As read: 325,mL
